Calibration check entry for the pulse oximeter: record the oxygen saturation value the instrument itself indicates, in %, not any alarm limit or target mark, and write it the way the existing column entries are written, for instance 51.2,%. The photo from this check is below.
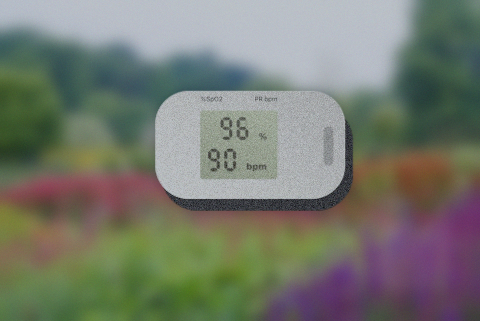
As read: 96,%
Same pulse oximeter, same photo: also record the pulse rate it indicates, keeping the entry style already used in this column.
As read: 90,bpm
